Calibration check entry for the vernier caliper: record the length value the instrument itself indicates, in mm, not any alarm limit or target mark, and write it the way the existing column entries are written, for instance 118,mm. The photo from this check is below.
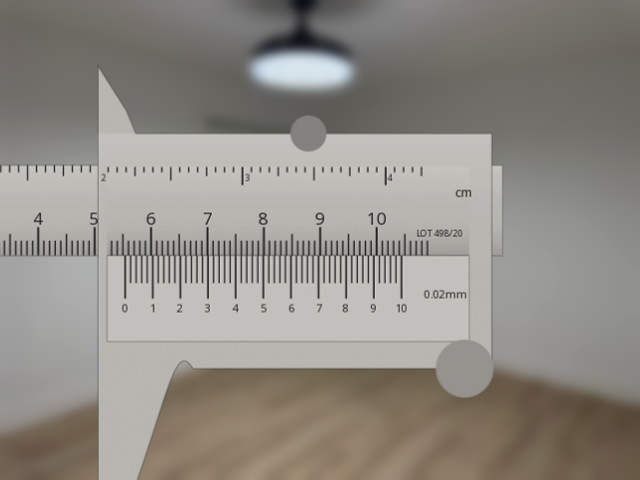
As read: 55.4,mm
